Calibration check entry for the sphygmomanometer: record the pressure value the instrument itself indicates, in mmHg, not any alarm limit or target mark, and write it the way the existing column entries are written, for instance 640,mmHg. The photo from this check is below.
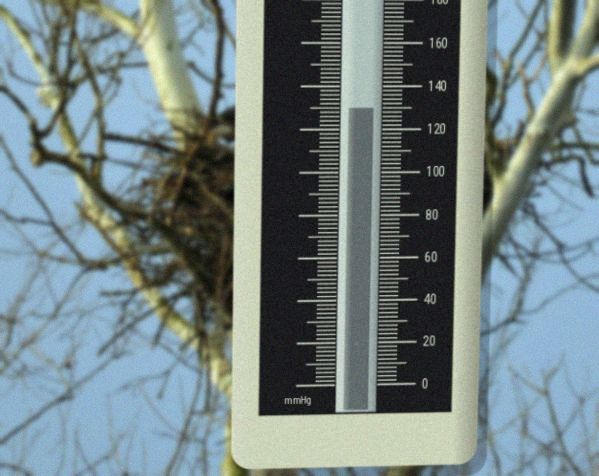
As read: 130,mmHg
